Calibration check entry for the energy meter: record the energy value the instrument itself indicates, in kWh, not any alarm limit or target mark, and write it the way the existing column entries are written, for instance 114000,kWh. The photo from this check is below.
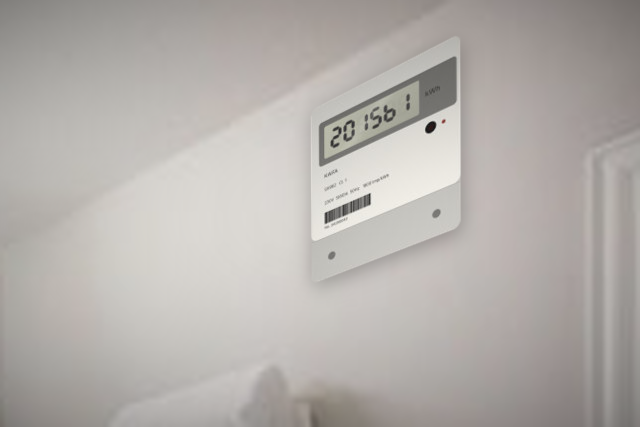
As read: 201561,kWh
